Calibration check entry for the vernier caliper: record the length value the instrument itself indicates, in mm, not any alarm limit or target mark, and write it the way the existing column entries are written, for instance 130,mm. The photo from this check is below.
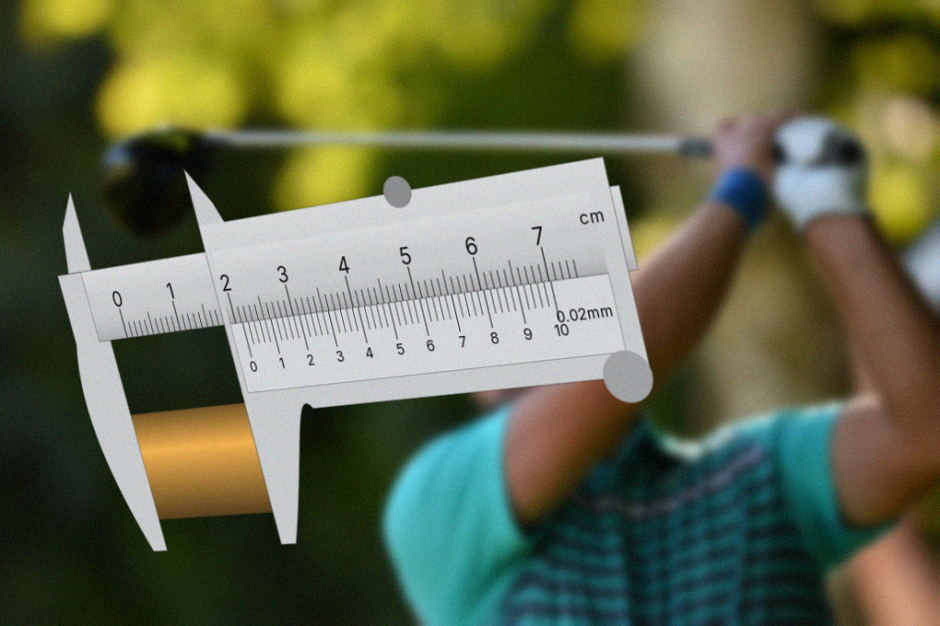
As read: 21.2,mm
